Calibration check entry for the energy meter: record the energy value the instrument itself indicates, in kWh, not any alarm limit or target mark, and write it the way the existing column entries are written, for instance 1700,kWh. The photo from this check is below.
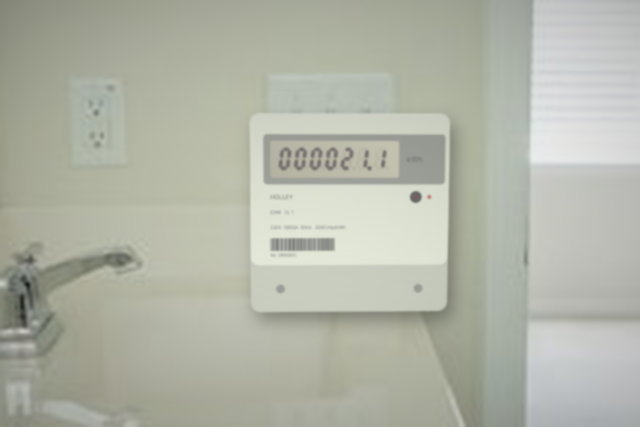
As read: 21.1,kWh
